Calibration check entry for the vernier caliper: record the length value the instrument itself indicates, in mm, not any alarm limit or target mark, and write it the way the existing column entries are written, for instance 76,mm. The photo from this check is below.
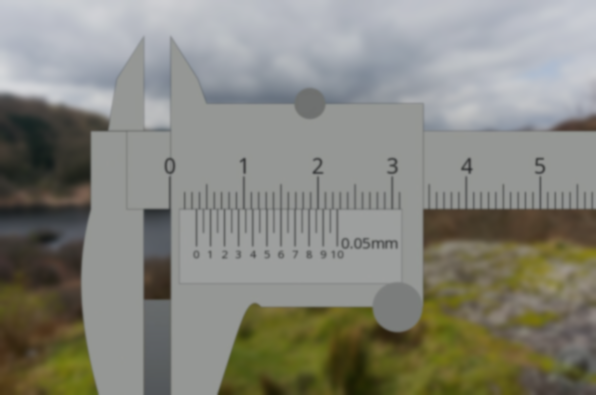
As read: 3.6,mm
